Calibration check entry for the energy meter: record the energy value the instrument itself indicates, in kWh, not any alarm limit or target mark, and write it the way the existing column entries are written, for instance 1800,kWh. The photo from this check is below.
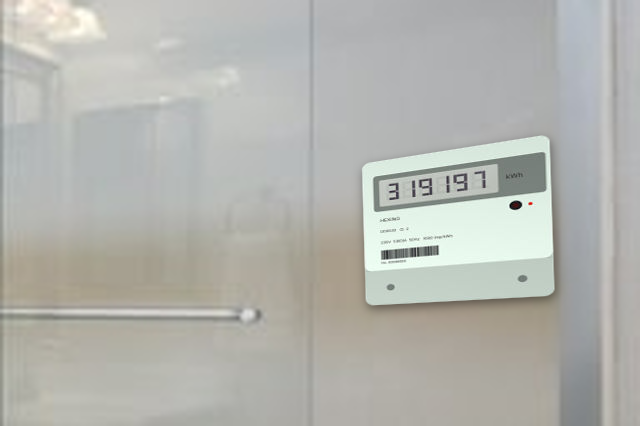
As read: 319197,kWh
